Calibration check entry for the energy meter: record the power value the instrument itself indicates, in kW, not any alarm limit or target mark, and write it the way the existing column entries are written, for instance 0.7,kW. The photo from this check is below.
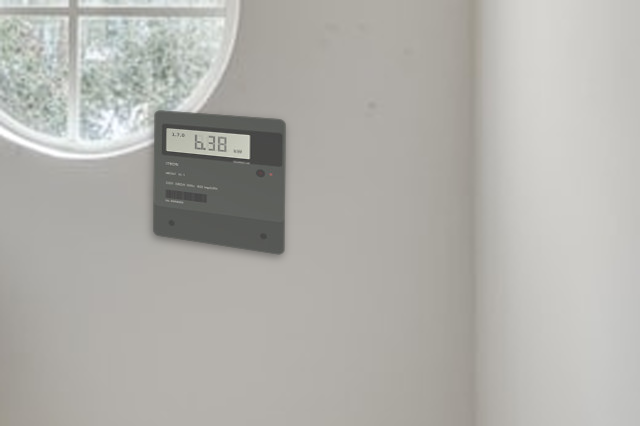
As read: 6.38,kW
